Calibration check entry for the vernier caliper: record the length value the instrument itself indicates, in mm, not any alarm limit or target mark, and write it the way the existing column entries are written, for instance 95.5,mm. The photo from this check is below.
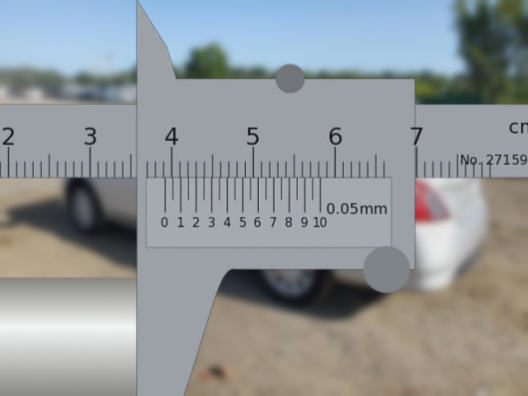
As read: 39.2,mm
